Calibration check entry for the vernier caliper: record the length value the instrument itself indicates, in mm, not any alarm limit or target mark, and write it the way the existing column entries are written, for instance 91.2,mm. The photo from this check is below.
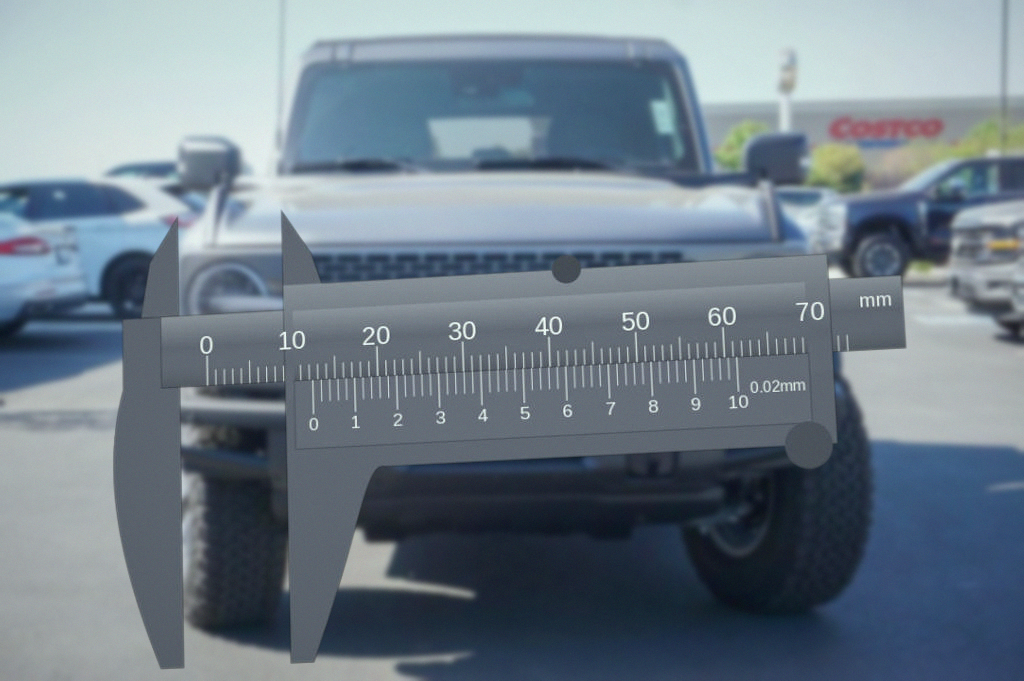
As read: 12.4,mm
